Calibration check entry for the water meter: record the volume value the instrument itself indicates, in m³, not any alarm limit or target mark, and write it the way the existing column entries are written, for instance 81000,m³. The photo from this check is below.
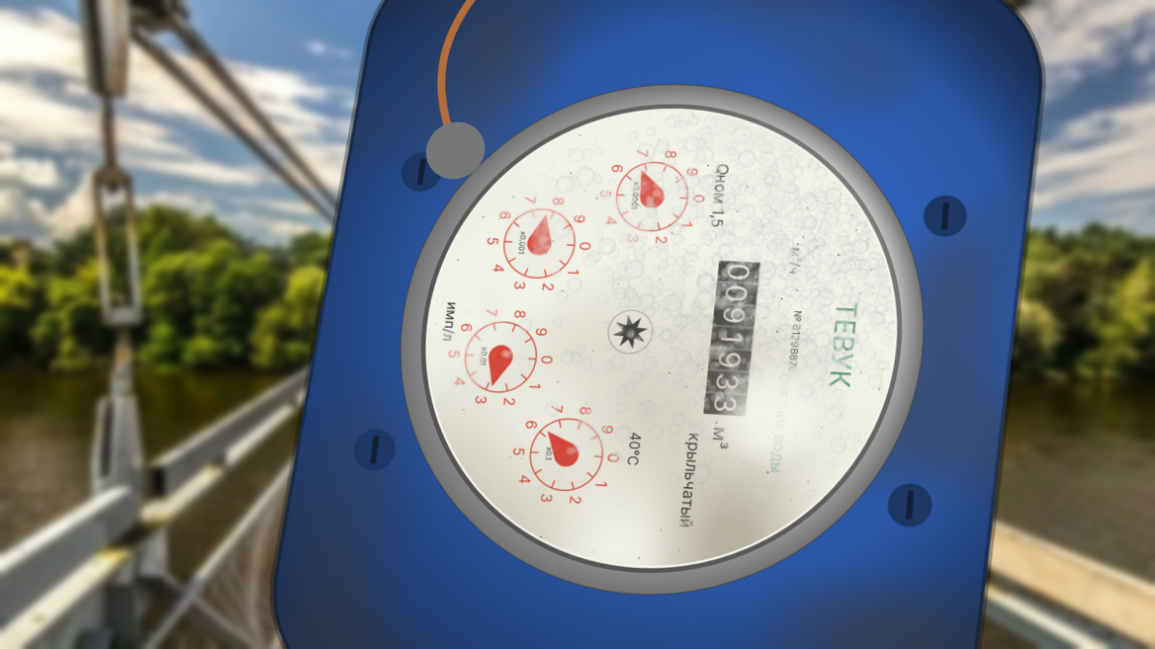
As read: 91933.6276,m³
